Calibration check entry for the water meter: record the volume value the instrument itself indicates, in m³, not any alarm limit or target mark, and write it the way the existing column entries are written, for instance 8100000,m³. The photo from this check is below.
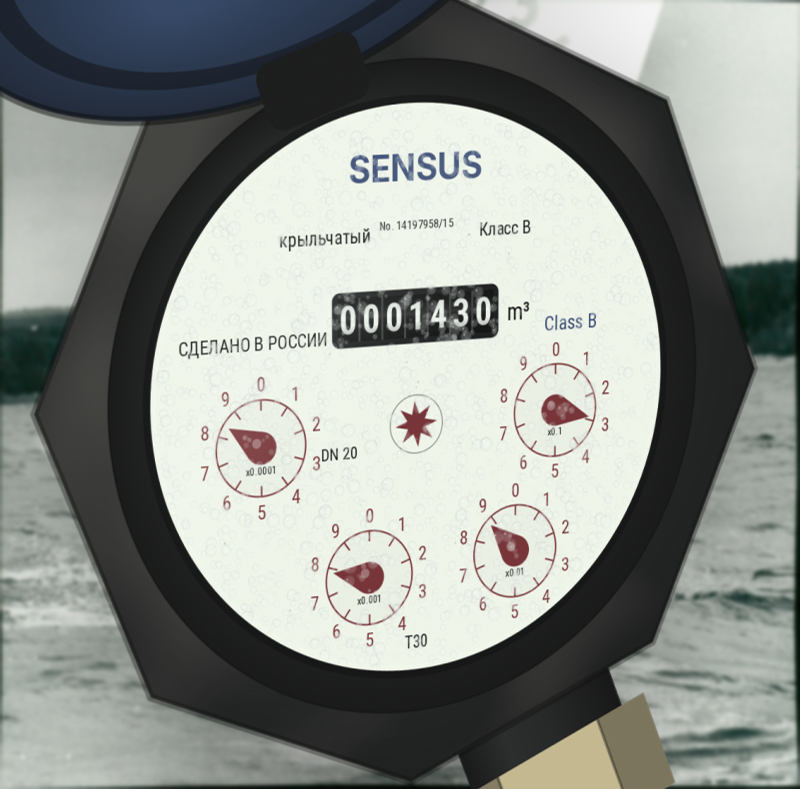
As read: 1430.2878,m³
